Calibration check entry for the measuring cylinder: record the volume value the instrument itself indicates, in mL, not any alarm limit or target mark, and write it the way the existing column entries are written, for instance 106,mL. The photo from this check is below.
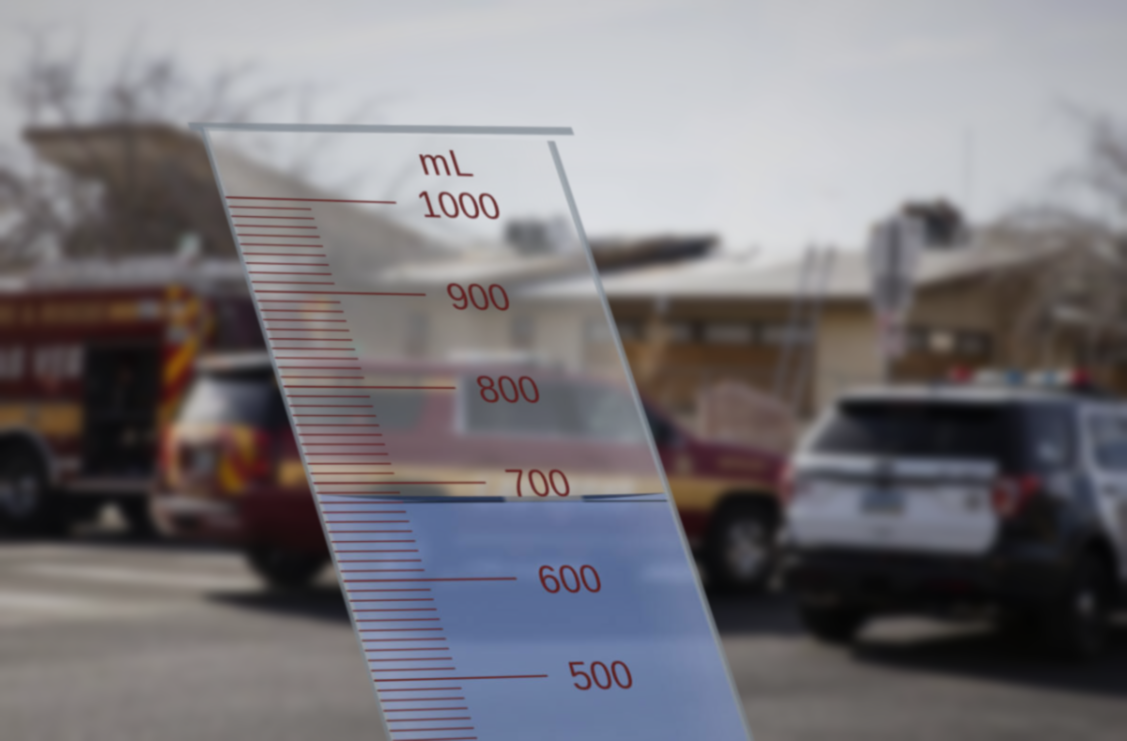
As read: 680,mL
